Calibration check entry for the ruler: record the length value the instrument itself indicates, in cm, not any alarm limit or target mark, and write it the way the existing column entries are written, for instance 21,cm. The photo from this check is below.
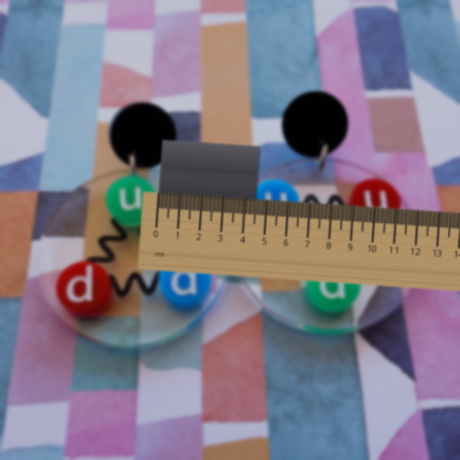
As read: 4.5,cm
